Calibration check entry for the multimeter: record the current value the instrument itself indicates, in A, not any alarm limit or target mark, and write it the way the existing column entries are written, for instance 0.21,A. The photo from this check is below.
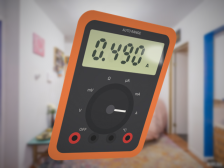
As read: 0.490,A
